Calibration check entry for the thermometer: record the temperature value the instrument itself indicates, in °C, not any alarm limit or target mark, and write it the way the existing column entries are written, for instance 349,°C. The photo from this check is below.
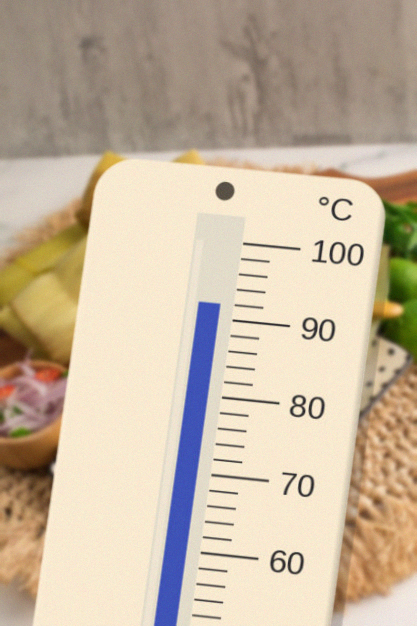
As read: 92,°C
